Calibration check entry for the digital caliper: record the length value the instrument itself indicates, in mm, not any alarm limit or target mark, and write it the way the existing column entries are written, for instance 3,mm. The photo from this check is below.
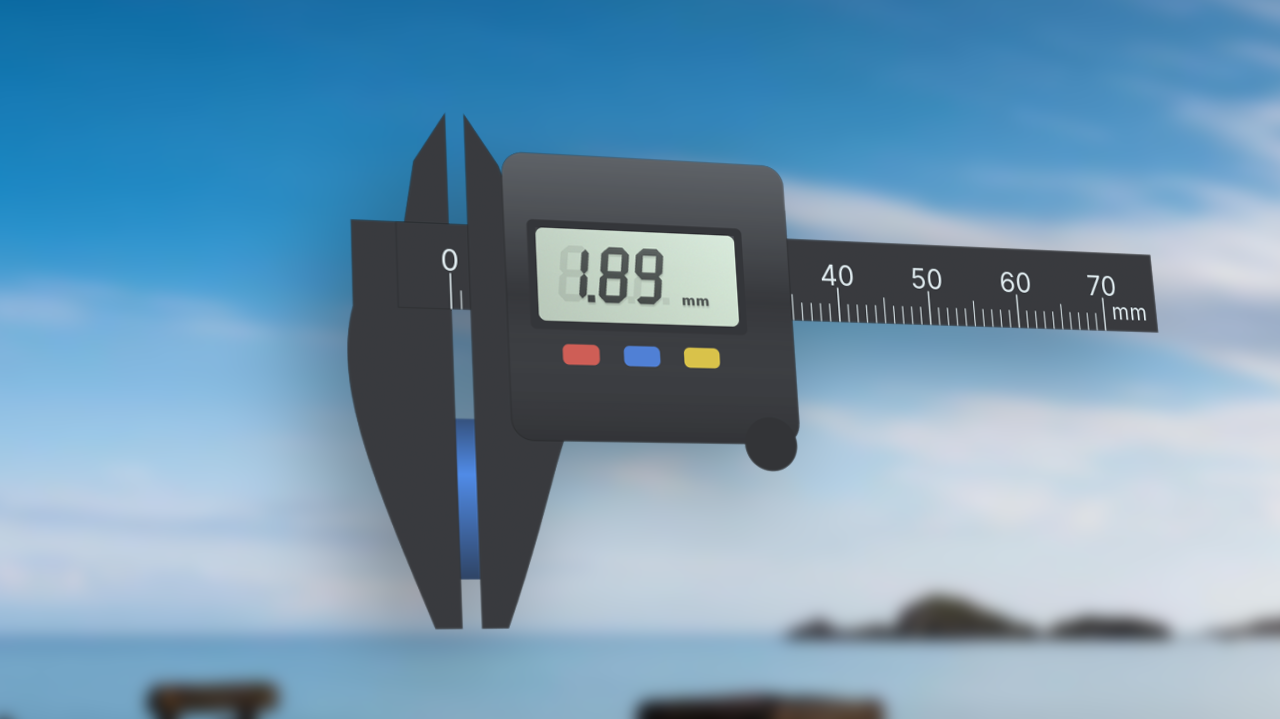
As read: 1.89,mm
